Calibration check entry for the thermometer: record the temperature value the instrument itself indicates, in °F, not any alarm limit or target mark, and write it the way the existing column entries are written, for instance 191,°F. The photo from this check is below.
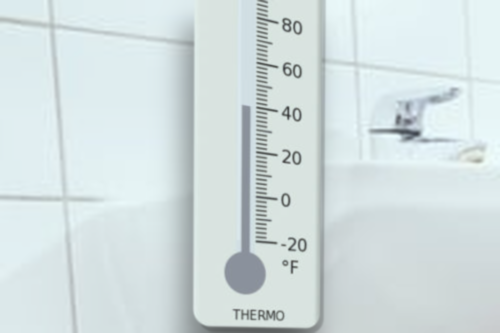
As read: 40,°F
